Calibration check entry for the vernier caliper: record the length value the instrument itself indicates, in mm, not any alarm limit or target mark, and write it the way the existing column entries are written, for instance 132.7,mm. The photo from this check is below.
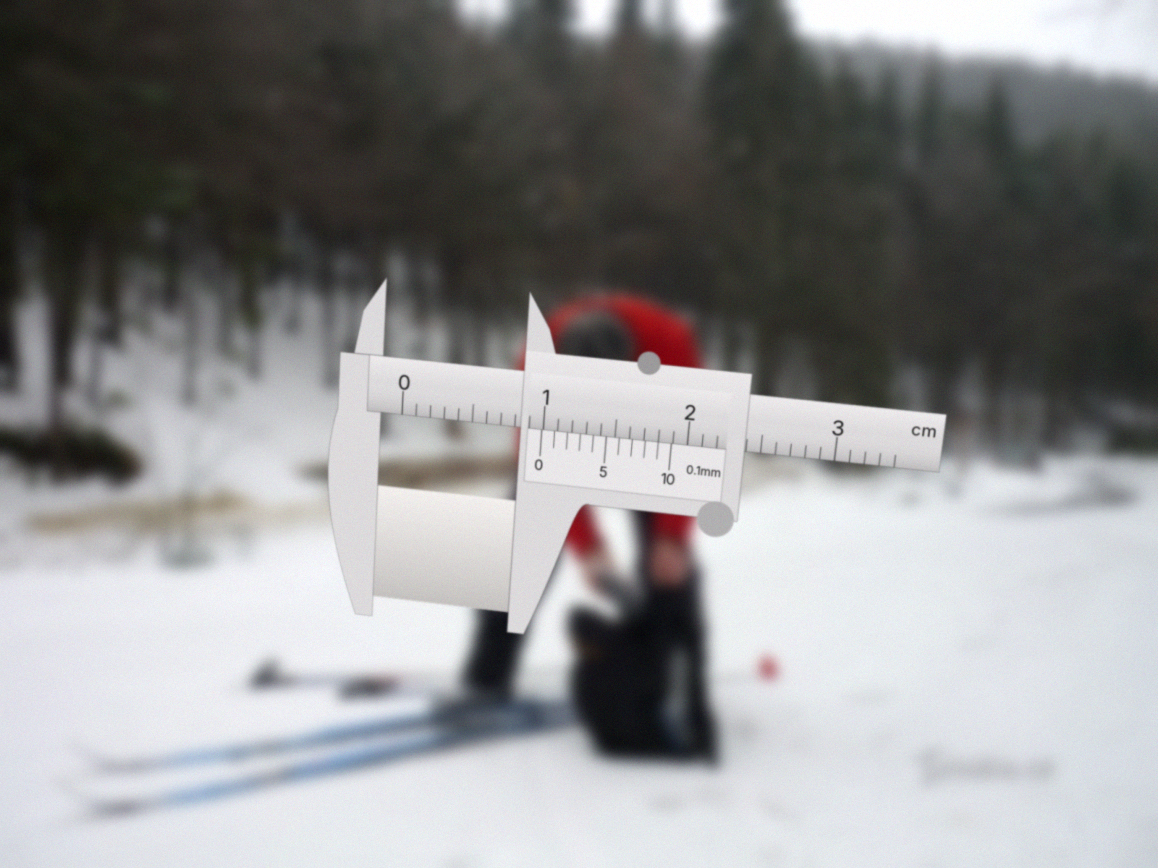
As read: 9.9,mm
